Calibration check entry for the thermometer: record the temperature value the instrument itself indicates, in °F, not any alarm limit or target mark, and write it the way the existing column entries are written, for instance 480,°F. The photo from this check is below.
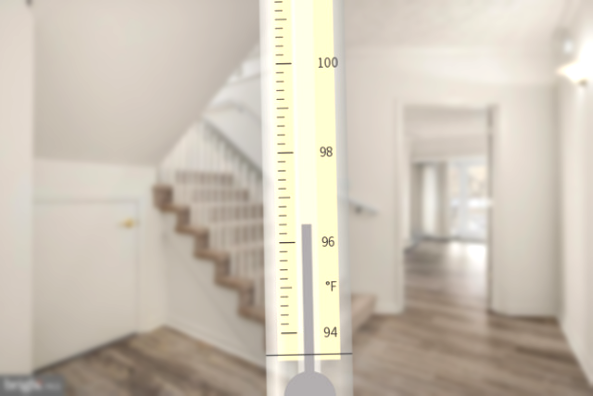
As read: 96.4,°F
